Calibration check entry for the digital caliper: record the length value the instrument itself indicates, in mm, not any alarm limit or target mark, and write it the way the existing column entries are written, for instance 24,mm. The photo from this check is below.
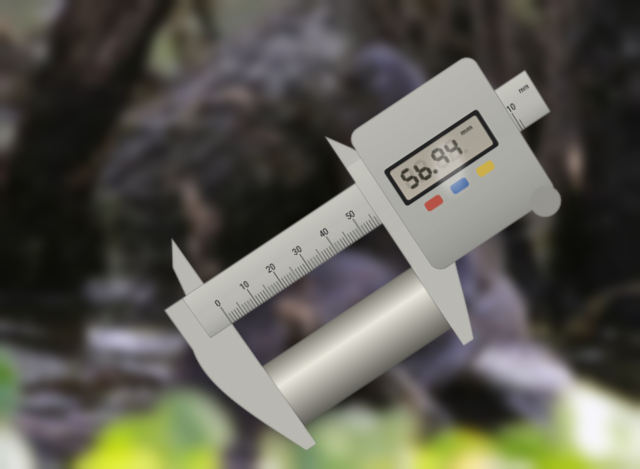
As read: 56.94,mm
